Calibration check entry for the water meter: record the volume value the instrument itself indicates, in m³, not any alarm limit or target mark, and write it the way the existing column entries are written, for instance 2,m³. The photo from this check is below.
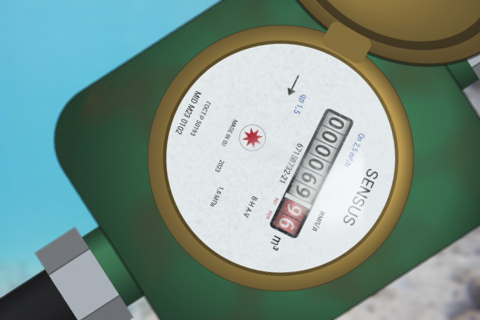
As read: 69.96,m³
